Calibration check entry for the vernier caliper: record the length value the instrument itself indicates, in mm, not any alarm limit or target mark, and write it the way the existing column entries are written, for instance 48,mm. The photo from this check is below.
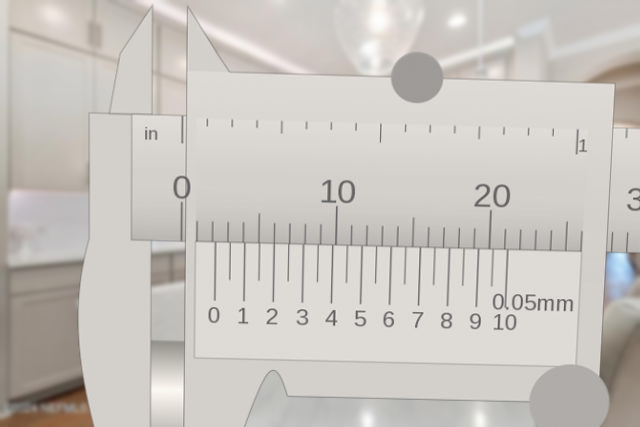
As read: 2.2,mm
